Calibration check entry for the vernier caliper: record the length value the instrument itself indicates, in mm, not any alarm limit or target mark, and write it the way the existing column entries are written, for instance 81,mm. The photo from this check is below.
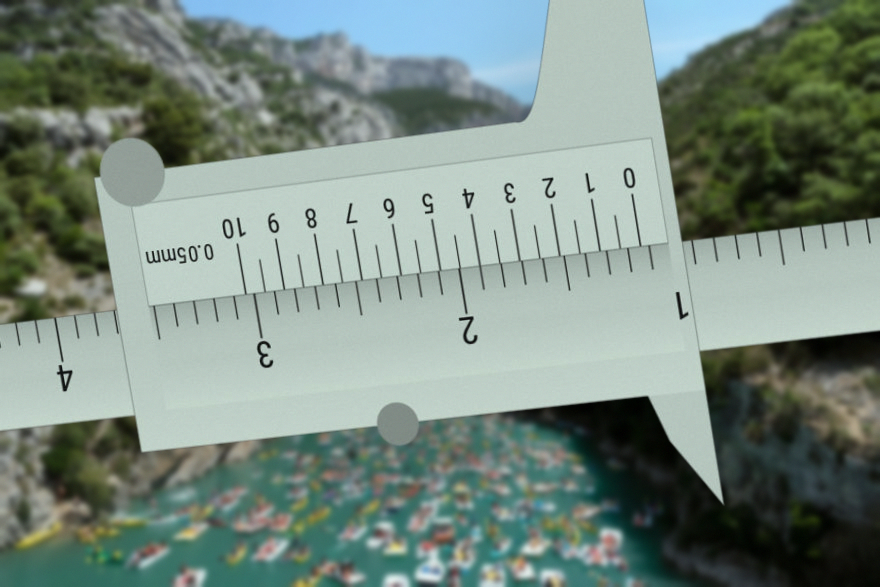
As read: 11.4,mm
